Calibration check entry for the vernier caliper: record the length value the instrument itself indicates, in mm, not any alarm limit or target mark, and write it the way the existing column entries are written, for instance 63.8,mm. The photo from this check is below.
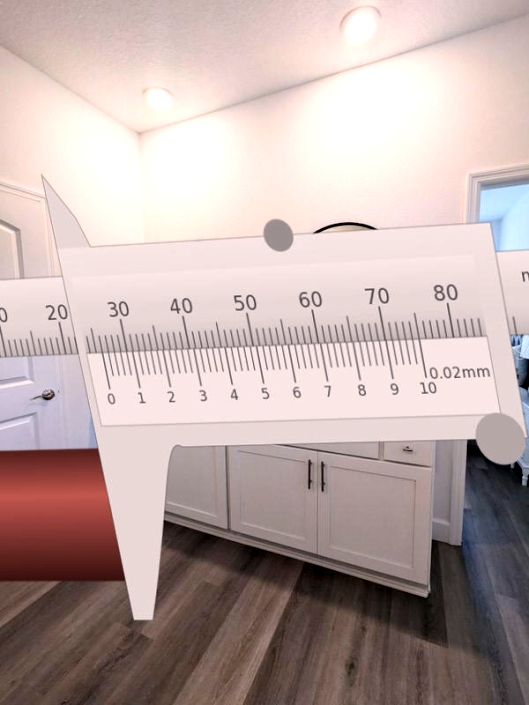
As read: 26.0,mm
